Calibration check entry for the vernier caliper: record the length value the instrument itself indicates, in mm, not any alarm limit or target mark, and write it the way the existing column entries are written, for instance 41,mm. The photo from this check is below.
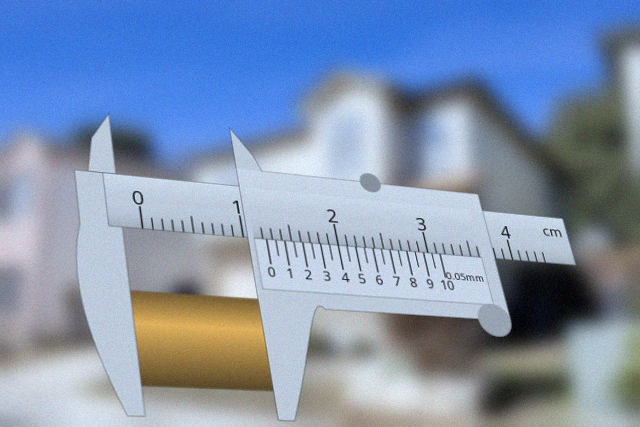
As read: 12.4,mm
